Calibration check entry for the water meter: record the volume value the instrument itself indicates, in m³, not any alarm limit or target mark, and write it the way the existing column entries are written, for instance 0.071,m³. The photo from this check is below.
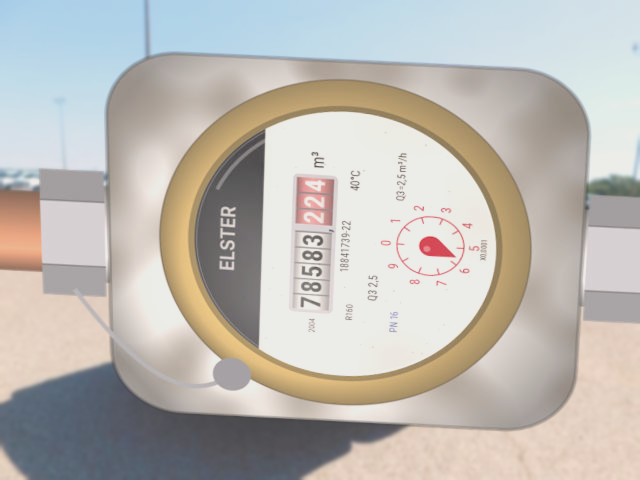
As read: 78583.2245,m³
